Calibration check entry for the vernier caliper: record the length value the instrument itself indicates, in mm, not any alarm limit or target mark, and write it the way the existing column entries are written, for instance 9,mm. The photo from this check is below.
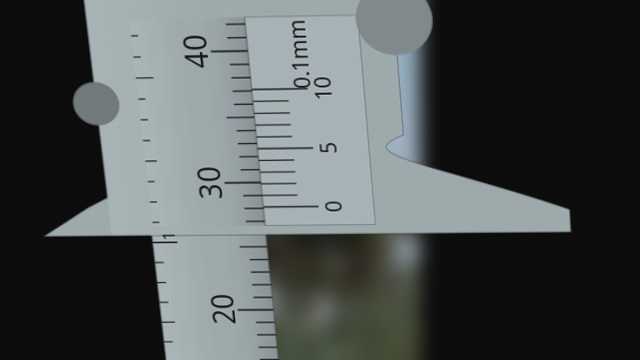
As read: 28.1,mm
